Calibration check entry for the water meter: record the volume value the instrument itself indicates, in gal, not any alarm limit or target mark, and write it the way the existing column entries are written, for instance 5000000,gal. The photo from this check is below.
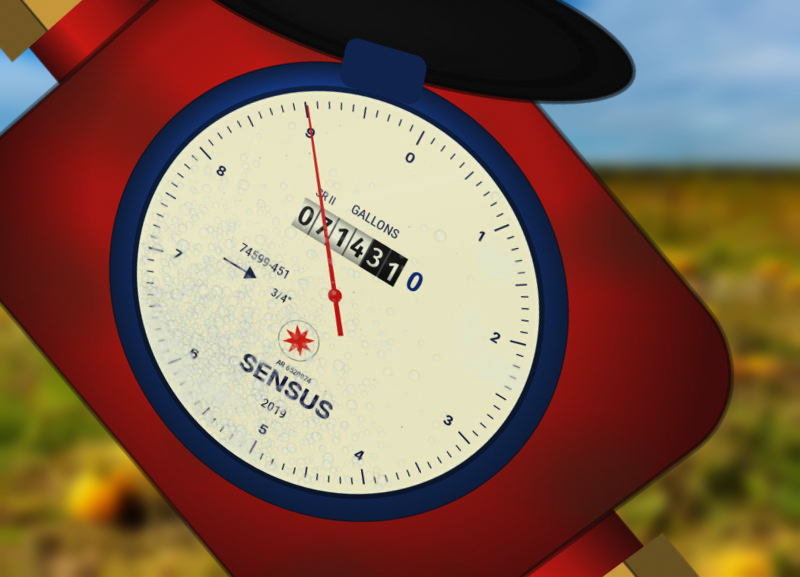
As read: 714309.0,gal
